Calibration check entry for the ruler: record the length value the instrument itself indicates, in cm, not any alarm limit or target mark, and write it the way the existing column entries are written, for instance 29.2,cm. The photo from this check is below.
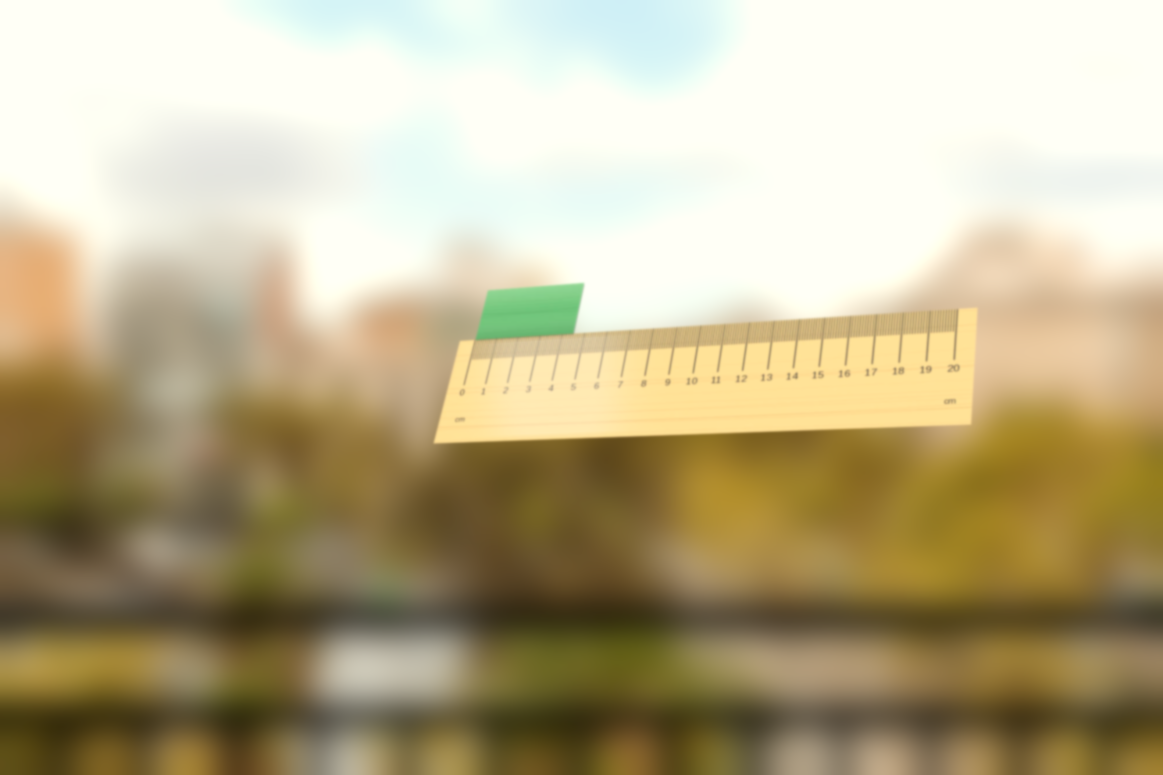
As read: 4.5,cm
